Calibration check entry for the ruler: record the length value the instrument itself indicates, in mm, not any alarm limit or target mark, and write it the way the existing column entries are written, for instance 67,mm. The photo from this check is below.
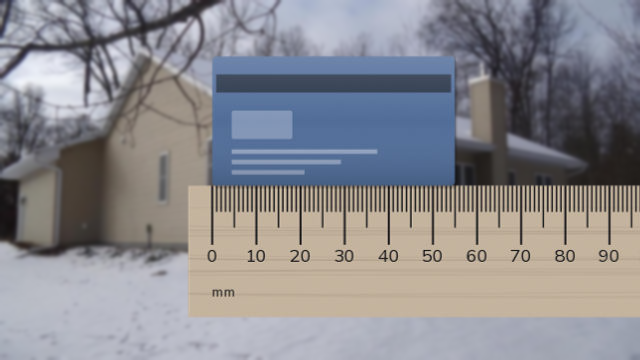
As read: 55,mm
